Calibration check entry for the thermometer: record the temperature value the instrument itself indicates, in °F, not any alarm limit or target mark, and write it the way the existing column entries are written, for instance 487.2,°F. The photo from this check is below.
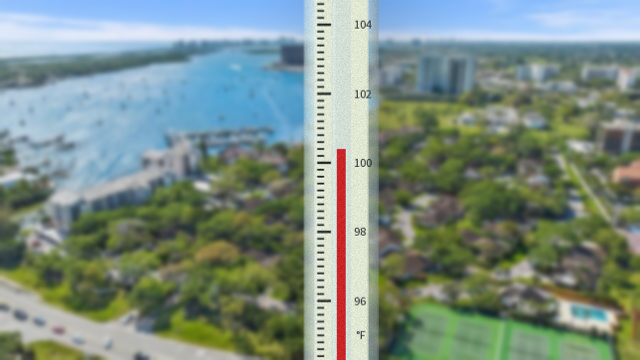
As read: 100.4,°F
